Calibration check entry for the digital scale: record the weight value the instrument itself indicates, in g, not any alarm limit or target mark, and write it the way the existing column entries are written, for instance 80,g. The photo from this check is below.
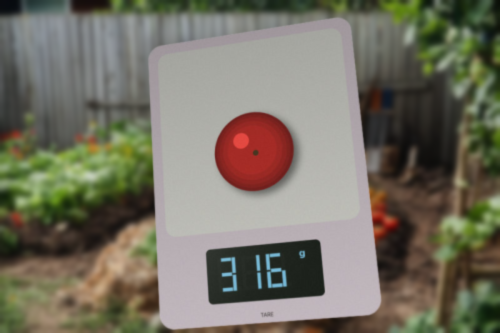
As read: 316,g
